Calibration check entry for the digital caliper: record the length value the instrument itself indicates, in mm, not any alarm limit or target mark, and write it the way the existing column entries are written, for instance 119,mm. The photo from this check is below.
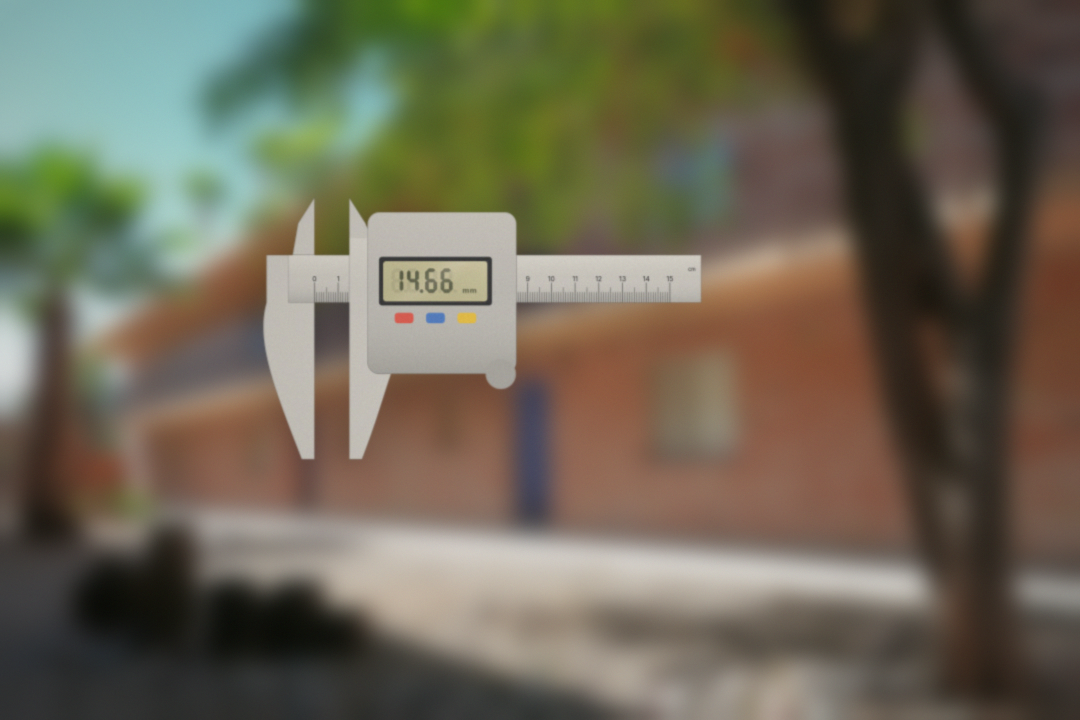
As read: 14.66,mm
